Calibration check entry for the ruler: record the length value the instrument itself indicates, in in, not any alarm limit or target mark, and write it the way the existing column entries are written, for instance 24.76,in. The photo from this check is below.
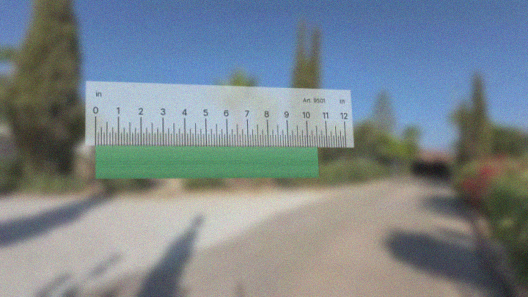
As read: 10.5,in
